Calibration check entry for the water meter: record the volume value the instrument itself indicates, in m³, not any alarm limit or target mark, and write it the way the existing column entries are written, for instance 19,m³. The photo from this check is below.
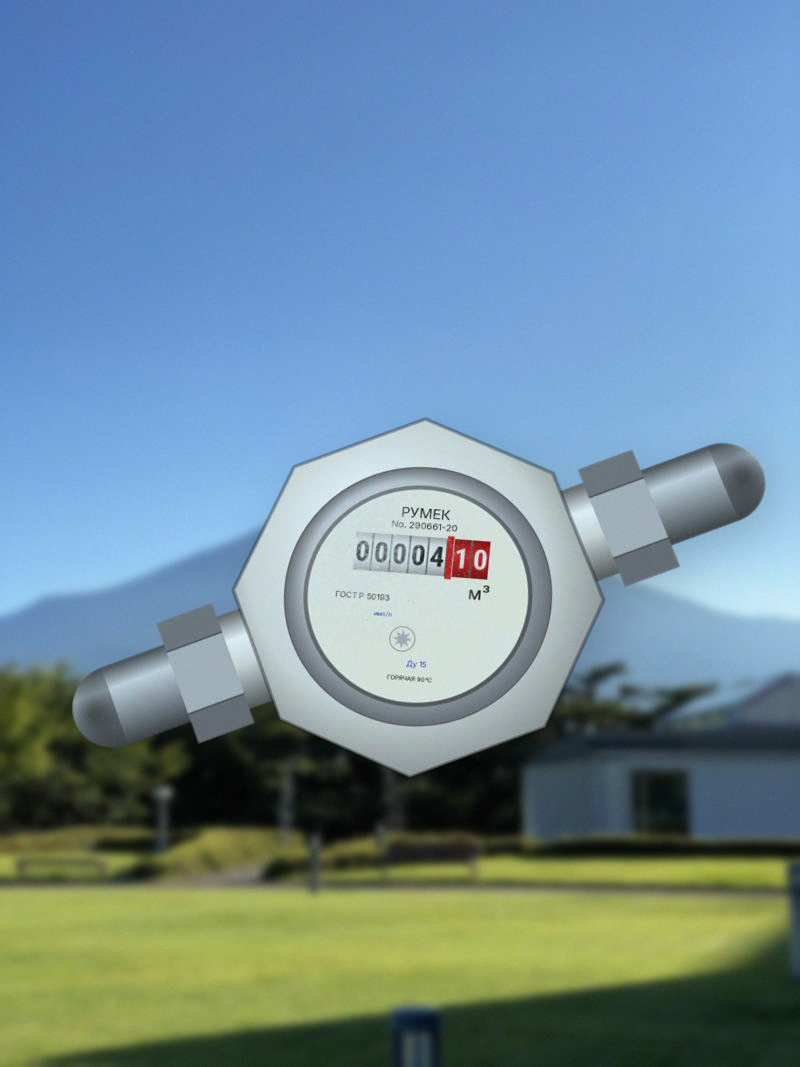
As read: 4.10,m³
